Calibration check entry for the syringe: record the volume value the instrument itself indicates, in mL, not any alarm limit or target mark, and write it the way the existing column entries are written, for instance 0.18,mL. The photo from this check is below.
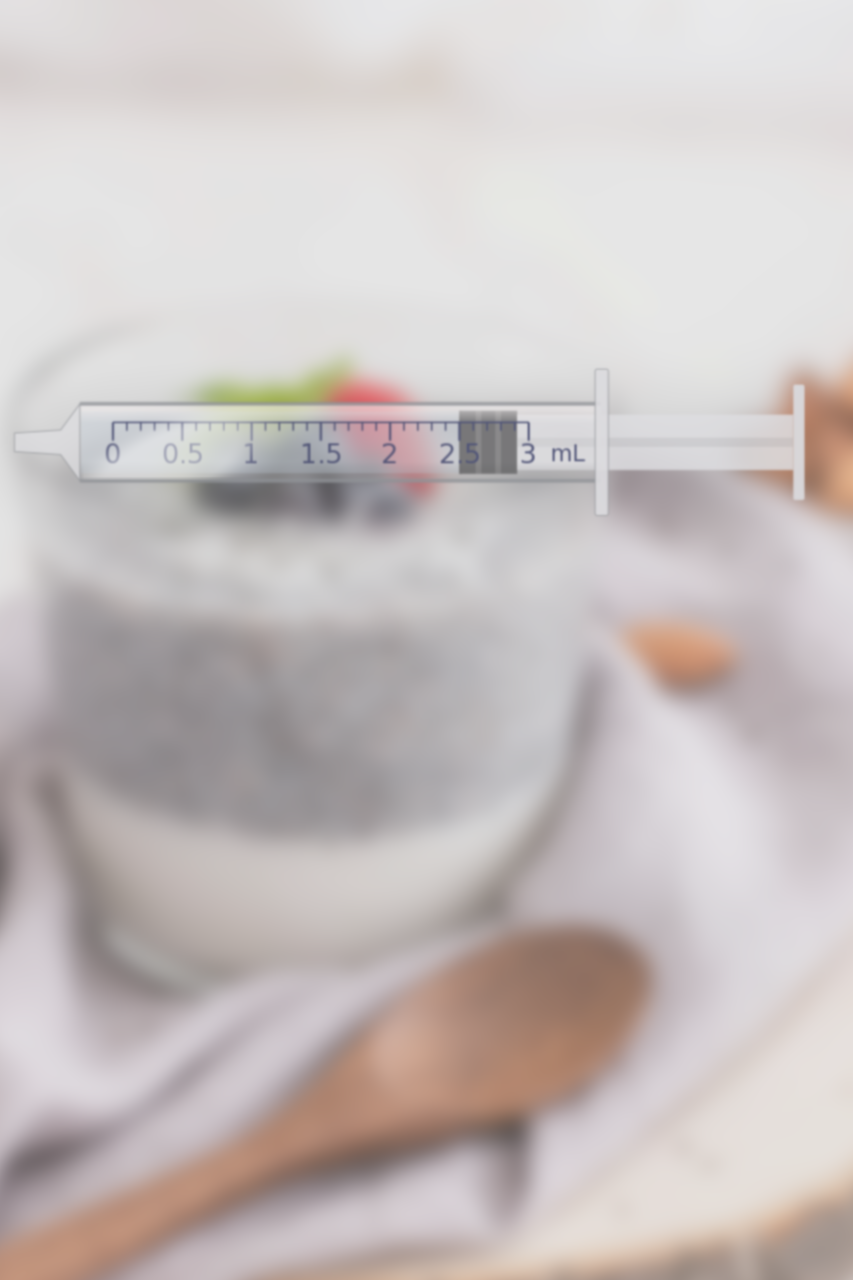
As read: 2.5,mL
